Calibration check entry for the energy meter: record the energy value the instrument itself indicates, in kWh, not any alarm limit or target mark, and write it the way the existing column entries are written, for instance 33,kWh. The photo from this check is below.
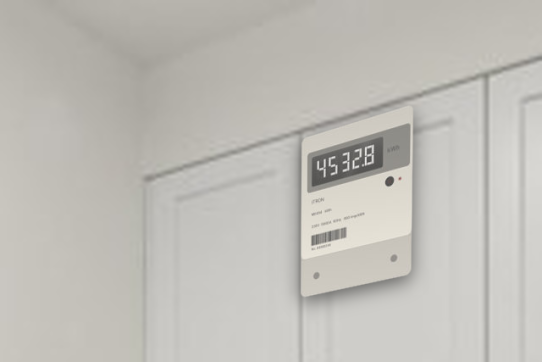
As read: 4532.8,kWh
